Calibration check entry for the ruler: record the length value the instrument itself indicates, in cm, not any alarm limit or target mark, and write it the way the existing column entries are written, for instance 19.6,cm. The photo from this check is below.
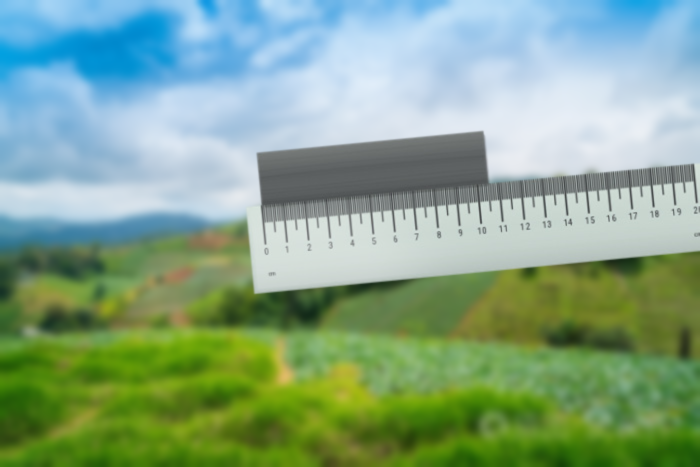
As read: 10.5,cm
